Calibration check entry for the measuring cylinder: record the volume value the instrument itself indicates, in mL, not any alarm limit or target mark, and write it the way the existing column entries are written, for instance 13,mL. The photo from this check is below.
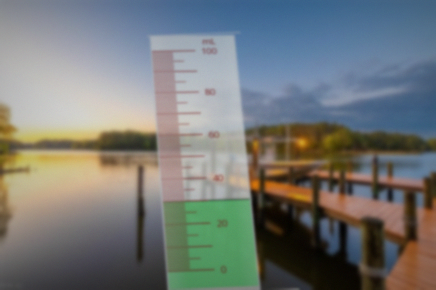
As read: 30,mL
